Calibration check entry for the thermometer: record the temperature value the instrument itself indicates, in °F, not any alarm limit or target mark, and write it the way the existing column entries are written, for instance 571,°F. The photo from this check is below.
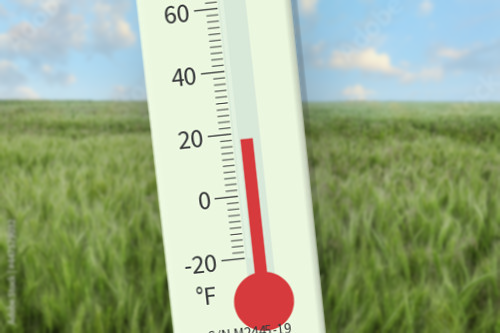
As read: 18,°F
